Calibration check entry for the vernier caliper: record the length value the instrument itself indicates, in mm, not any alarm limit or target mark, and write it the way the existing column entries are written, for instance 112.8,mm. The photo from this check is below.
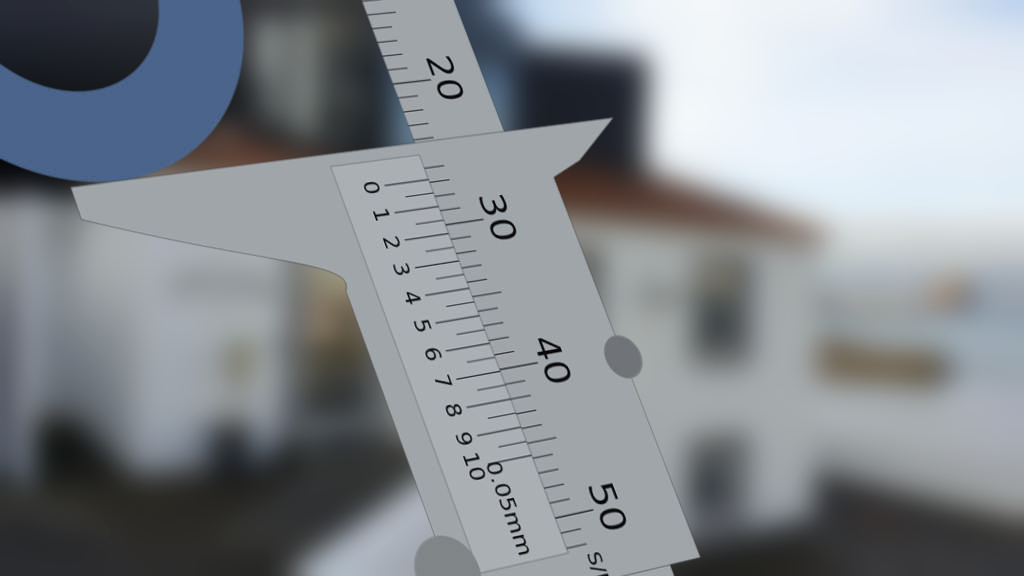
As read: 26.8,mm
